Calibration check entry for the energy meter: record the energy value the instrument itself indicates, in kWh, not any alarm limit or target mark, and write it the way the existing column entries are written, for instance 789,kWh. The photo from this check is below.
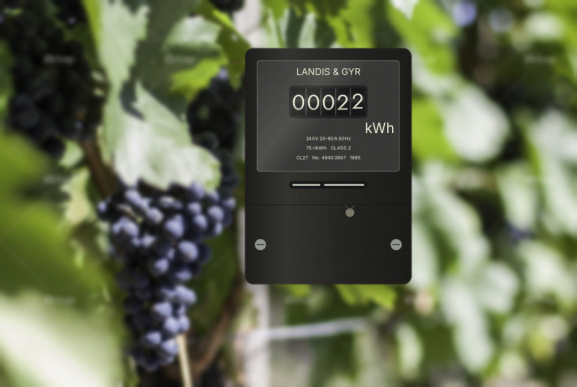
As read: 22,kWh
